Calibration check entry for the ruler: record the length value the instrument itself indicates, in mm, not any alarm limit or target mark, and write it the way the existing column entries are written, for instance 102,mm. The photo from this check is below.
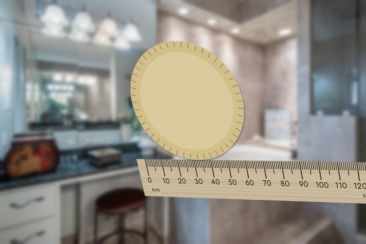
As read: 65,mm
